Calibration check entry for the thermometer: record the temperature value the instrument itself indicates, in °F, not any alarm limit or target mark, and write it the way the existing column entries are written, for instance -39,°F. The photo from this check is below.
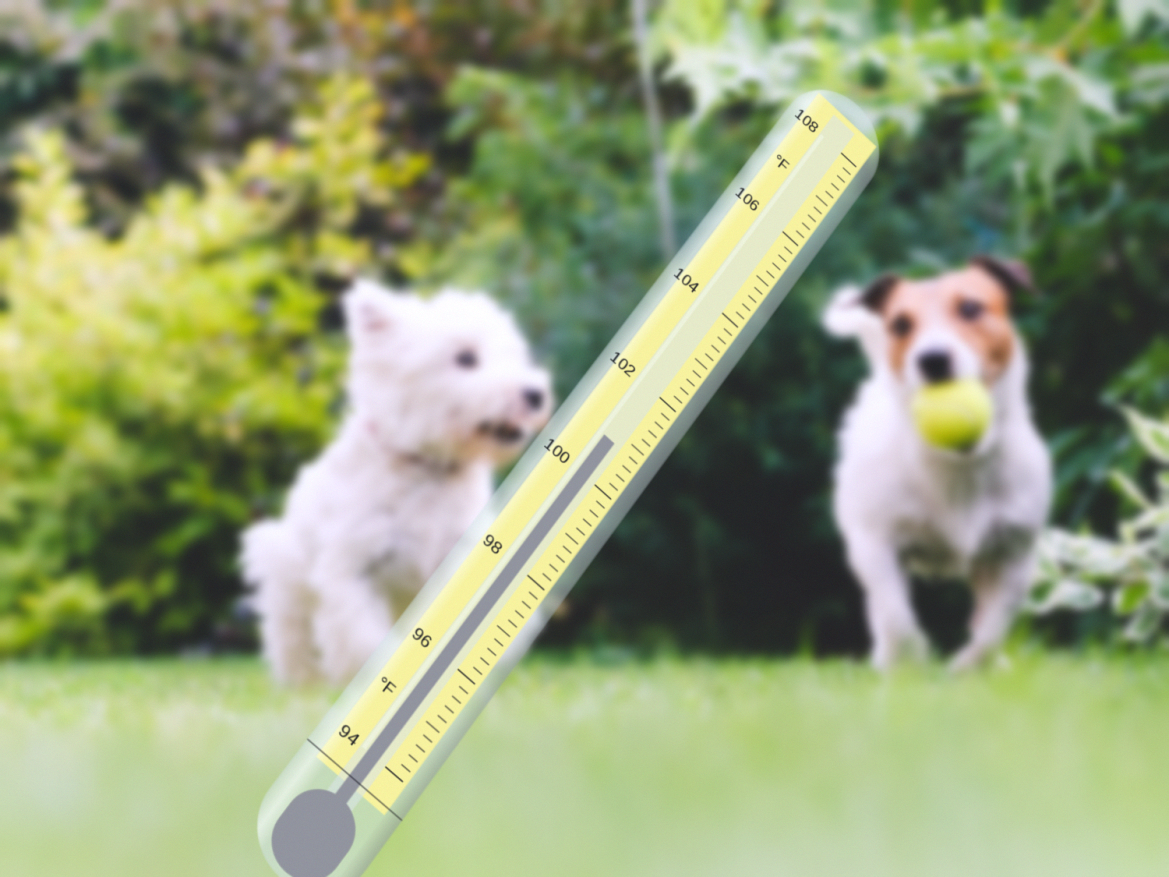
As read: 100.8,°F
